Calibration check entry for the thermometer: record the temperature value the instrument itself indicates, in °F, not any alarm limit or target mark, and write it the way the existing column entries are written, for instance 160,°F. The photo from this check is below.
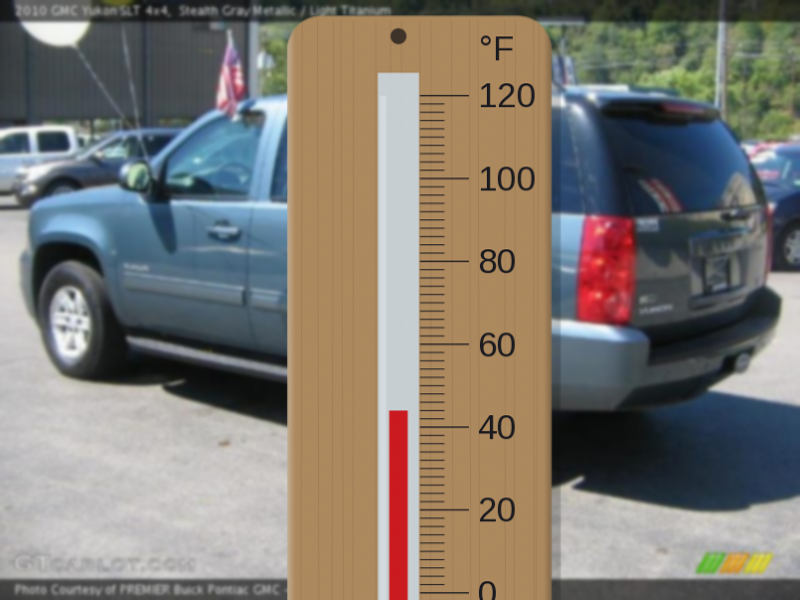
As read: 44,°F
